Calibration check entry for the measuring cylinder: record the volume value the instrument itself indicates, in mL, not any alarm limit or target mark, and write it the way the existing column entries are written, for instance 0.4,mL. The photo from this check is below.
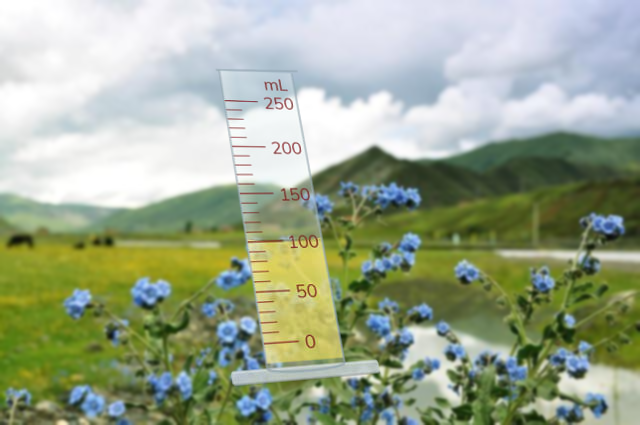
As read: 100,mL
